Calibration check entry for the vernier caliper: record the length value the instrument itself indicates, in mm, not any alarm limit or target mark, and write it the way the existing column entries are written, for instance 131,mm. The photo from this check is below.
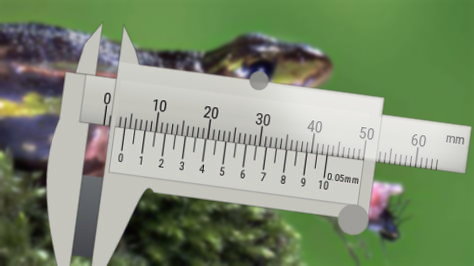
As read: 4.0,mm
